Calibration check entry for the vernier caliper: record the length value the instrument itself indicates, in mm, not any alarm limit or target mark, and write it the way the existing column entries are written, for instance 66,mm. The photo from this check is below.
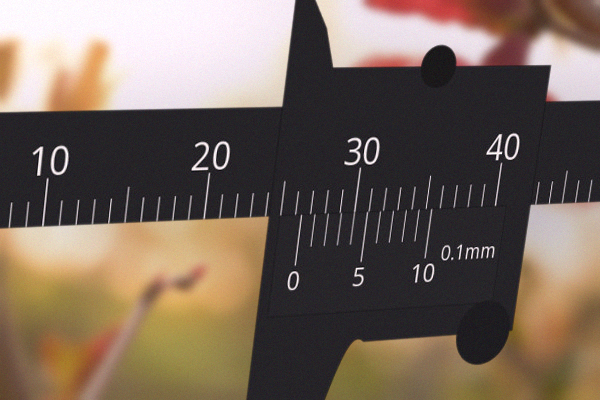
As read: 26.4,mm
